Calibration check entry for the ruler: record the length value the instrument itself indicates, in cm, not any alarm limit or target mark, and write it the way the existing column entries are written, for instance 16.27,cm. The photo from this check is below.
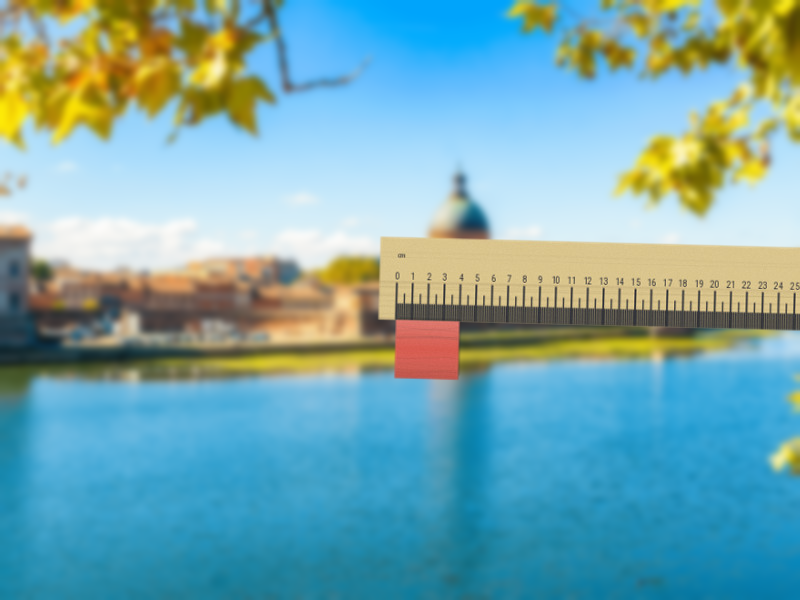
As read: 4,cm
